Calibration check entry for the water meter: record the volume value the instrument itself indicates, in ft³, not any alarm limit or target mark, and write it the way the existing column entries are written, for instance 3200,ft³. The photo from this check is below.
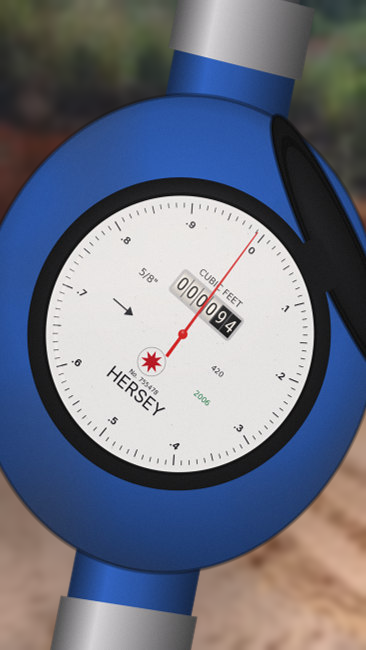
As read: 93.99,ft³
